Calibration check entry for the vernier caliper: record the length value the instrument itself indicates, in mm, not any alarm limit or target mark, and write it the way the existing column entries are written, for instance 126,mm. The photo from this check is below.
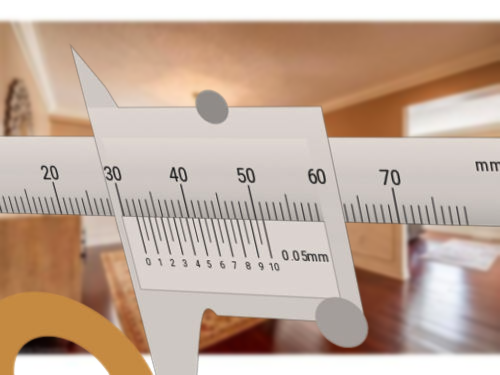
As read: 32.0,mm
